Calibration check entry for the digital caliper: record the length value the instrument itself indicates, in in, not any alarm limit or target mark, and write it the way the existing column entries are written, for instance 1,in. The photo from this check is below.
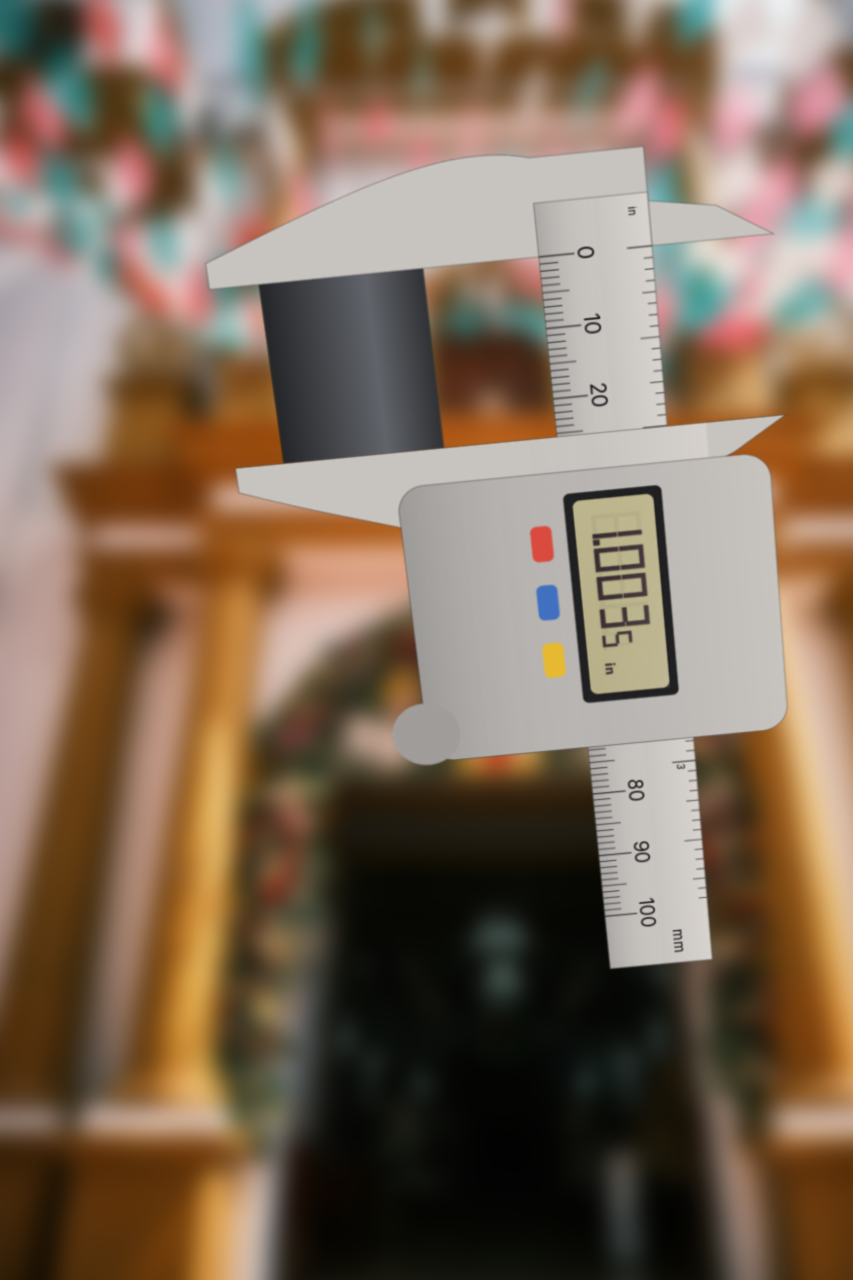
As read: 1.0035,in
